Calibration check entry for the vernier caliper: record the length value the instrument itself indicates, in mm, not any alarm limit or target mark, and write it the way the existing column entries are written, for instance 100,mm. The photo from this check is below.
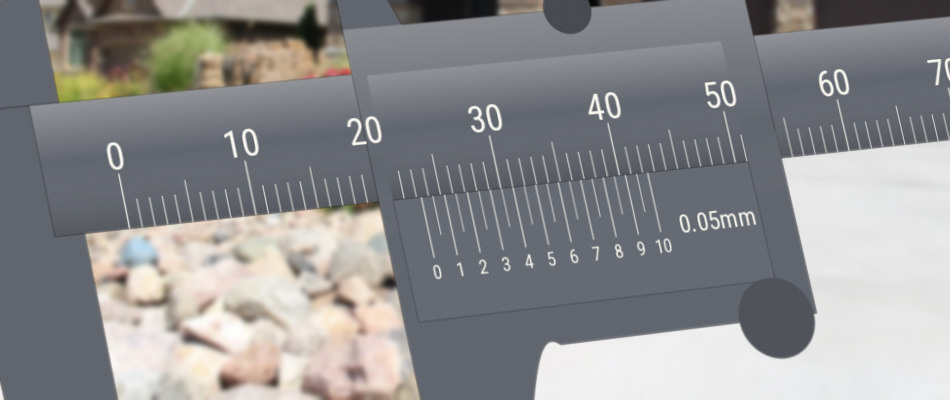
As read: 23.4,mm
